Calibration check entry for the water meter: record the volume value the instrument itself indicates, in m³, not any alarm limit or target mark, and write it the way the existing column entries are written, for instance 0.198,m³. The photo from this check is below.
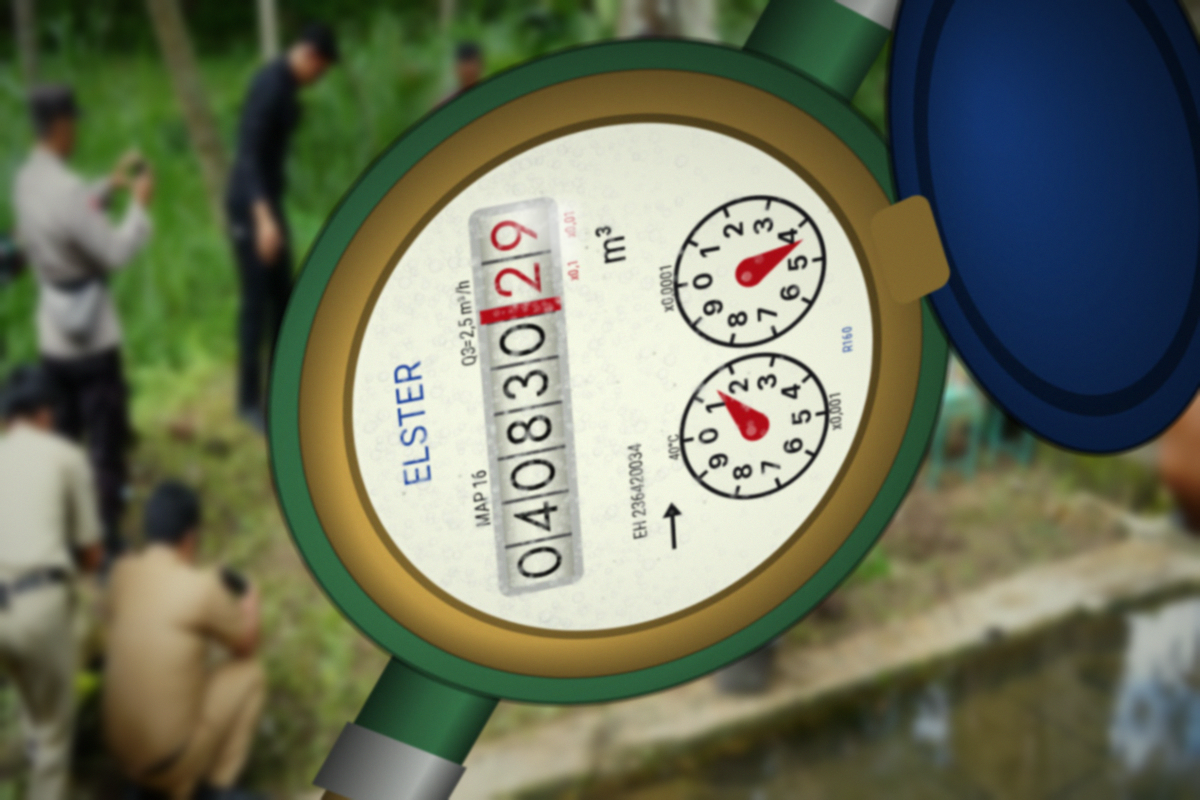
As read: 40830.2914,m³
